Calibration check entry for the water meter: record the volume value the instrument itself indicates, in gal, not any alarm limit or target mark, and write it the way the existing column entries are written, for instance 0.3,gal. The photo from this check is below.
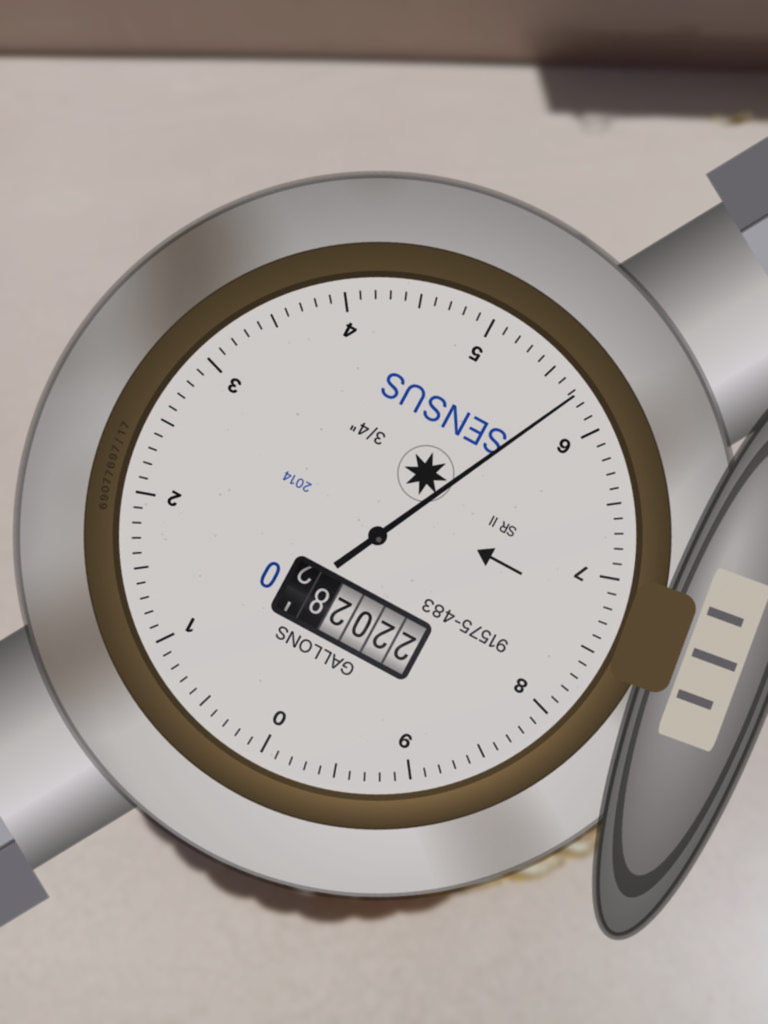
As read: 2202815.7,gal
